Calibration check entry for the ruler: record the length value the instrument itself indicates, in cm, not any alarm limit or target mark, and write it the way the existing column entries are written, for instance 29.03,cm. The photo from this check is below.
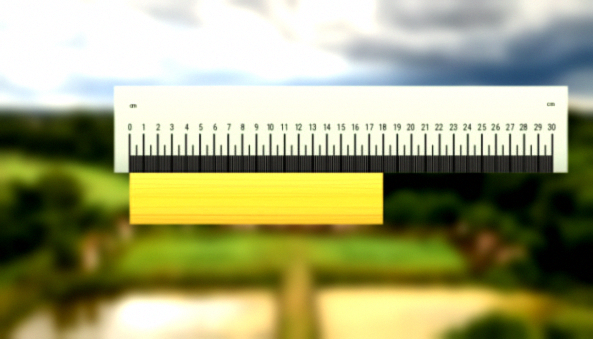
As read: 18,cm
